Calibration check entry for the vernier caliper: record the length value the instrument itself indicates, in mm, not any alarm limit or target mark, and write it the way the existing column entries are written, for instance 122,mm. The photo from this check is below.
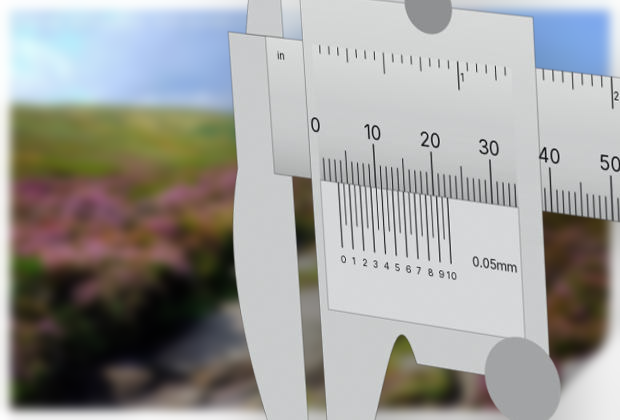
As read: 3.4,mm
